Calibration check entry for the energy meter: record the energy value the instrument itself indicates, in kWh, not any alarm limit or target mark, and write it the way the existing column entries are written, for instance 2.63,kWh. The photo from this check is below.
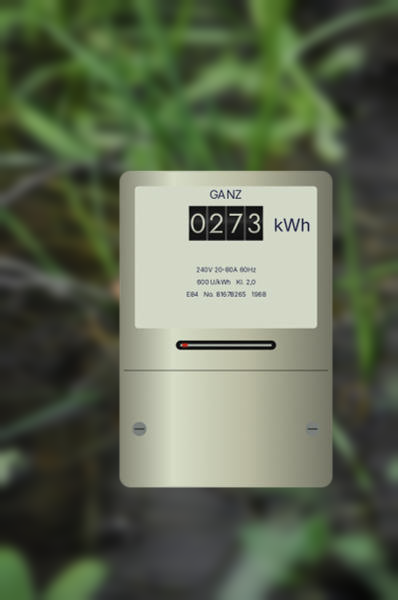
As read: 273,kWh
